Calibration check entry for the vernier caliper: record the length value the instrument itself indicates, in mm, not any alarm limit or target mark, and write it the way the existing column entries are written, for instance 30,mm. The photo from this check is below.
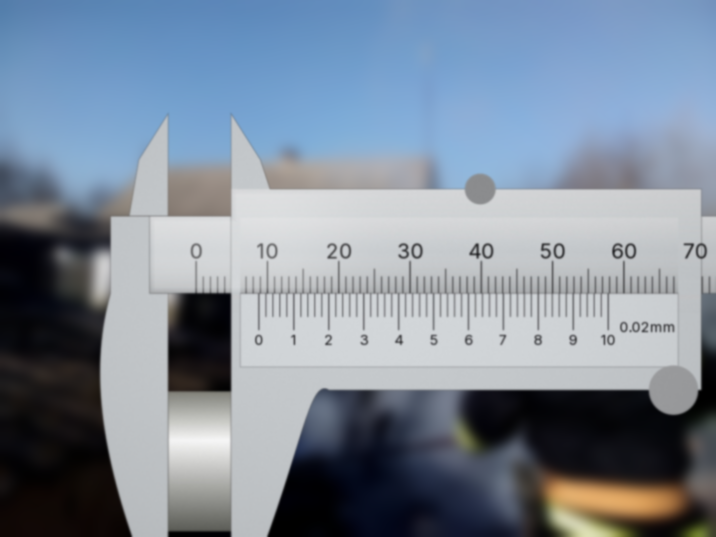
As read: 8.8,mm
